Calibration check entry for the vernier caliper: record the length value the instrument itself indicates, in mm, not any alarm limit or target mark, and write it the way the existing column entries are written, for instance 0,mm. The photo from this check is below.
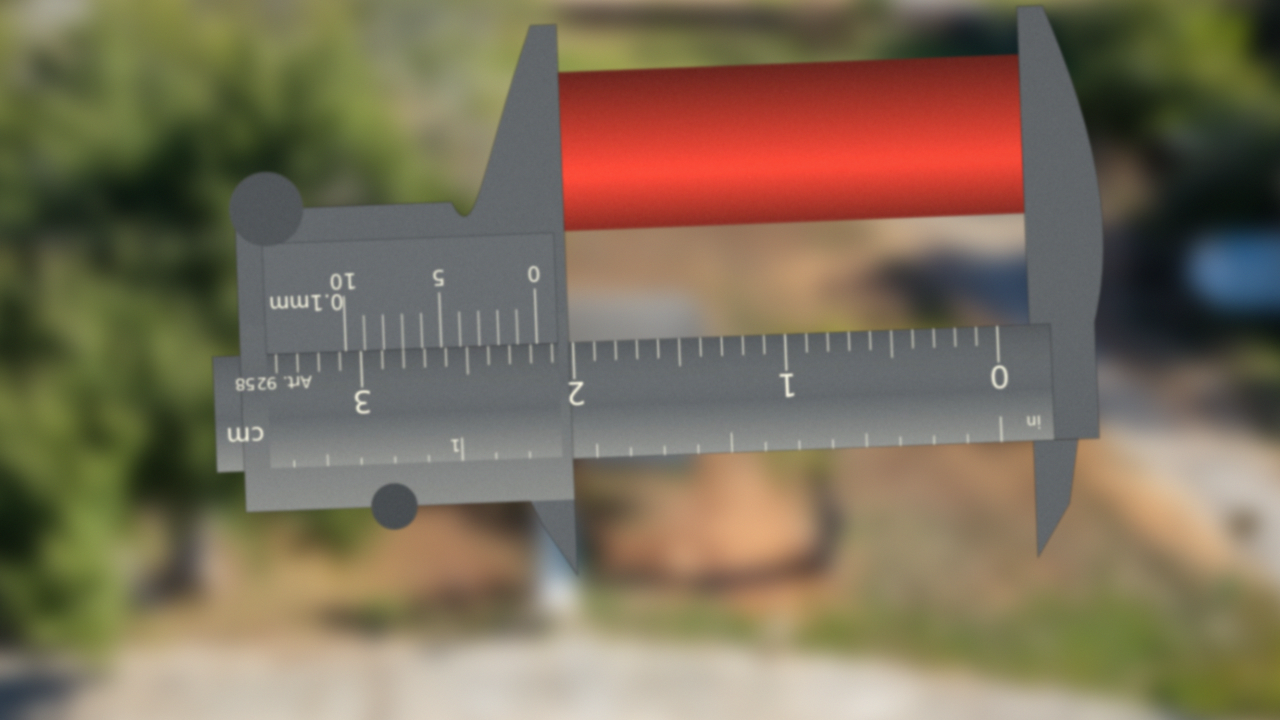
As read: 21.7,mm
